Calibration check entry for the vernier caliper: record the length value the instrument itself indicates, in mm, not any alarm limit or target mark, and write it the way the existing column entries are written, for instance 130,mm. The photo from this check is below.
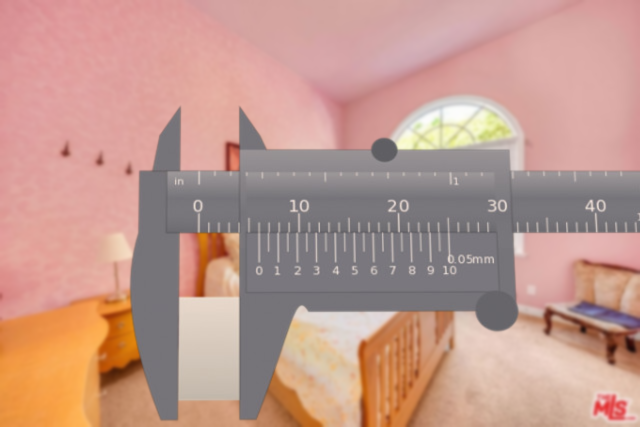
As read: 6.0,mm
